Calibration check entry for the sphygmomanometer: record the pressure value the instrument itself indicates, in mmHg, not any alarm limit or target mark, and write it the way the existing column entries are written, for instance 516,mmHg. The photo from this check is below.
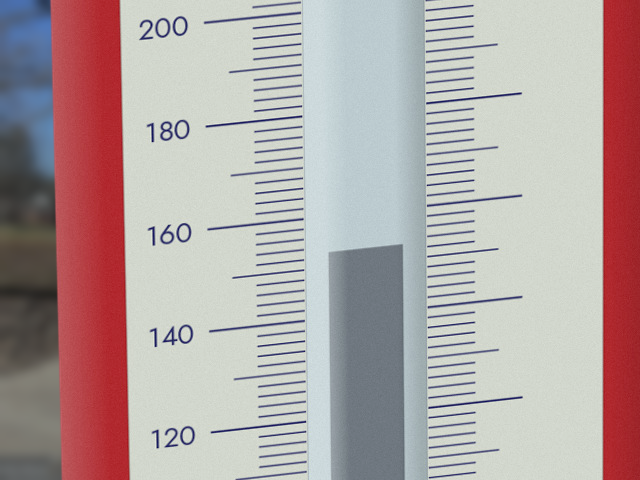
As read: 153,mmHg
